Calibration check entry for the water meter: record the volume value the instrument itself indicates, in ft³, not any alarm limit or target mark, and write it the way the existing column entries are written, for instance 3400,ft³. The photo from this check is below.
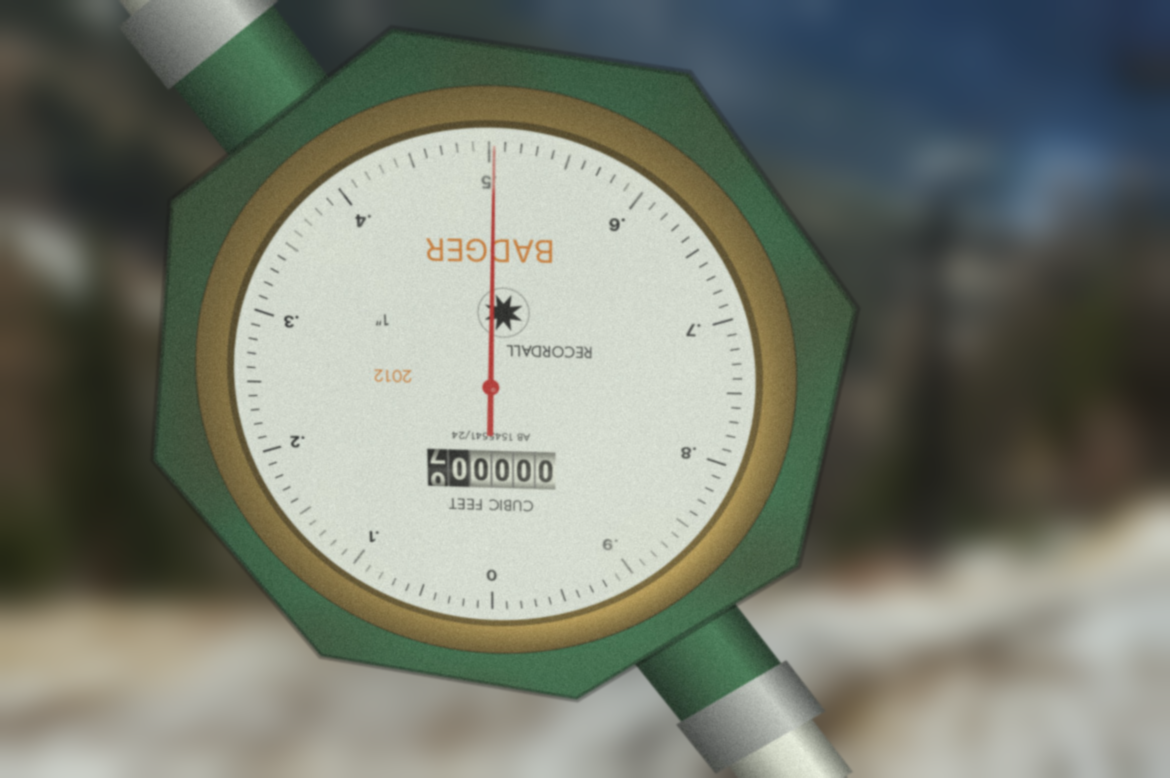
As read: 6.50,ft³
